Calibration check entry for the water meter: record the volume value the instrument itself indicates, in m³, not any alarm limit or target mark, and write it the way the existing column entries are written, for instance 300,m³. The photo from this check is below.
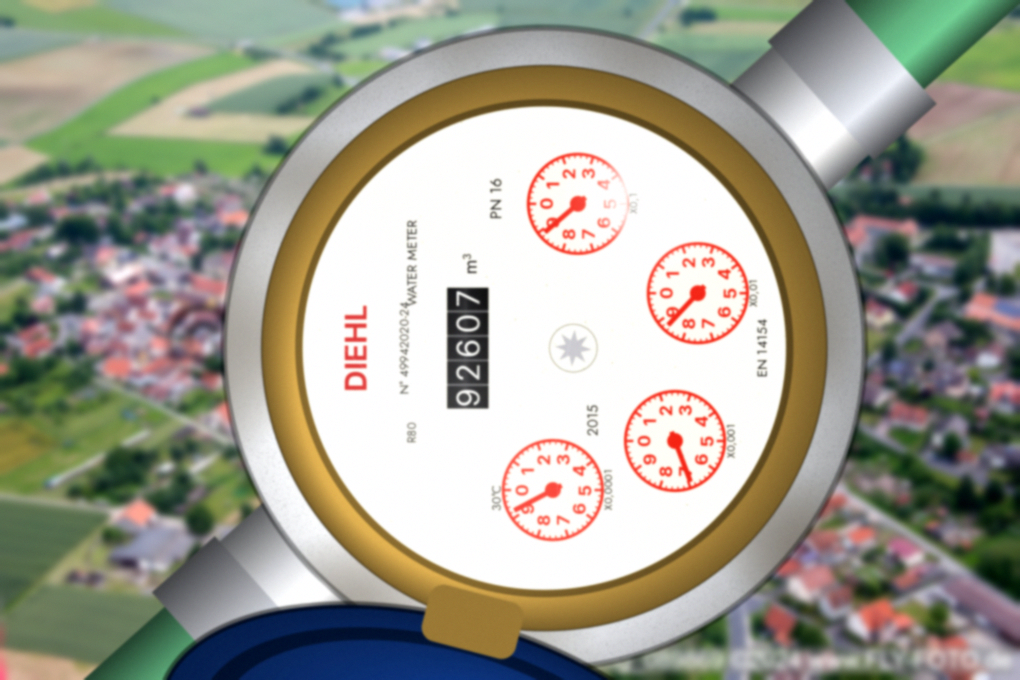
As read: 92607.8869,m³
